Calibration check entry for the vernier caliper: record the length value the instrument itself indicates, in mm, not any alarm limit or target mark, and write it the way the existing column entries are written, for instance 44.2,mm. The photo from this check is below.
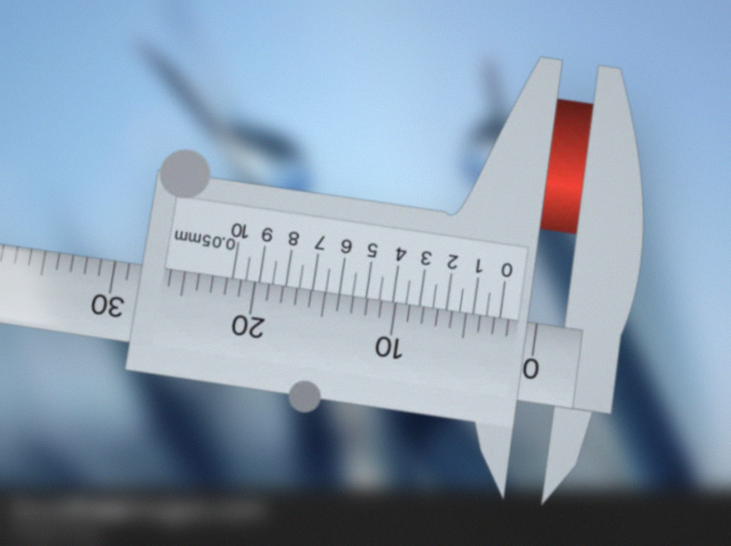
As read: 2.6,mm
